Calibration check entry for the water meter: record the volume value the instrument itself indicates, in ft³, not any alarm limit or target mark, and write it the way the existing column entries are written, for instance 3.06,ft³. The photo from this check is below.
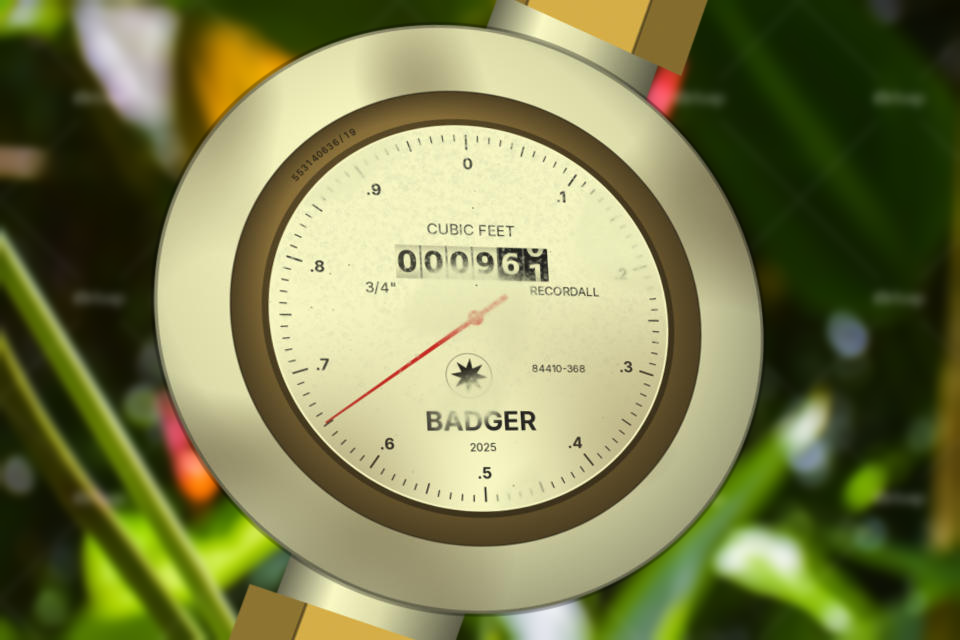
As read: 960.65,ft³
